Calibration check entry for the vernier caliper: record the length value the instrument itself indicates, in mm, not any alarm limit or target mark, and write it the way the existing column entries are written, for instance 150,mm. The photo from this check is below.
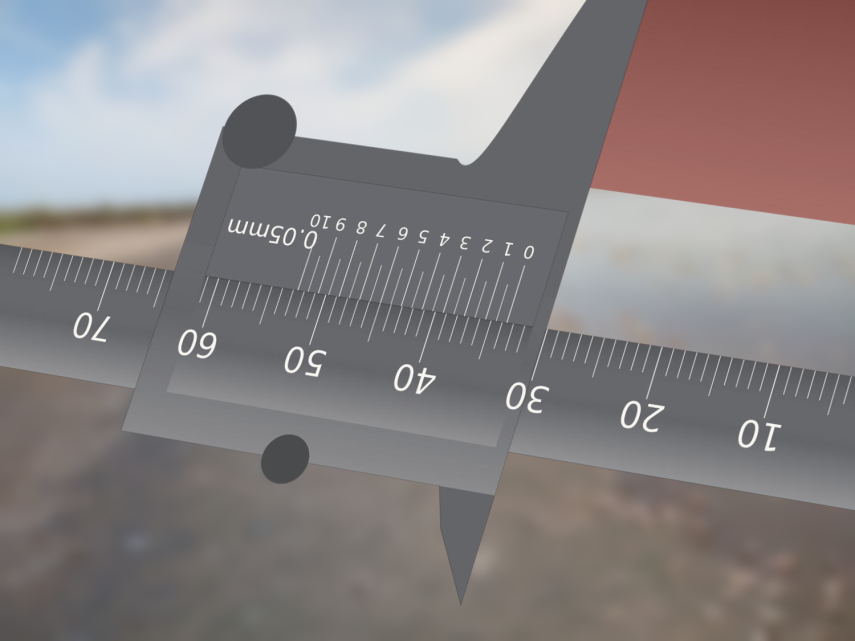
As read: 33.6,mm
